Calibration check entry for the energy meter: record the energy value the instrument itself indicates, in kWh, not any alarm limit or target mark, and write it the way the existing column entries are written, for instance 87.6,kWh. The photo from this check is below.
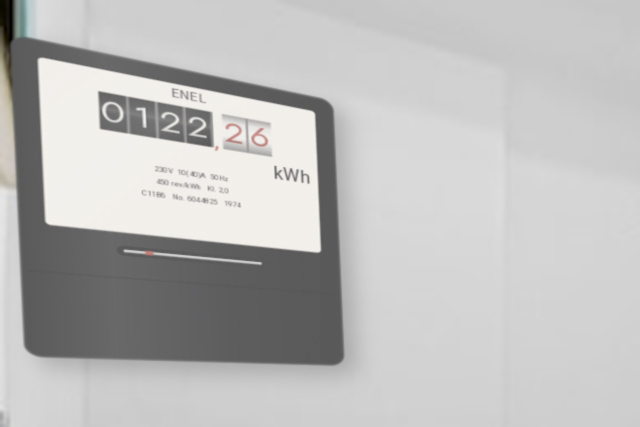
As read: 122.26,kWh
